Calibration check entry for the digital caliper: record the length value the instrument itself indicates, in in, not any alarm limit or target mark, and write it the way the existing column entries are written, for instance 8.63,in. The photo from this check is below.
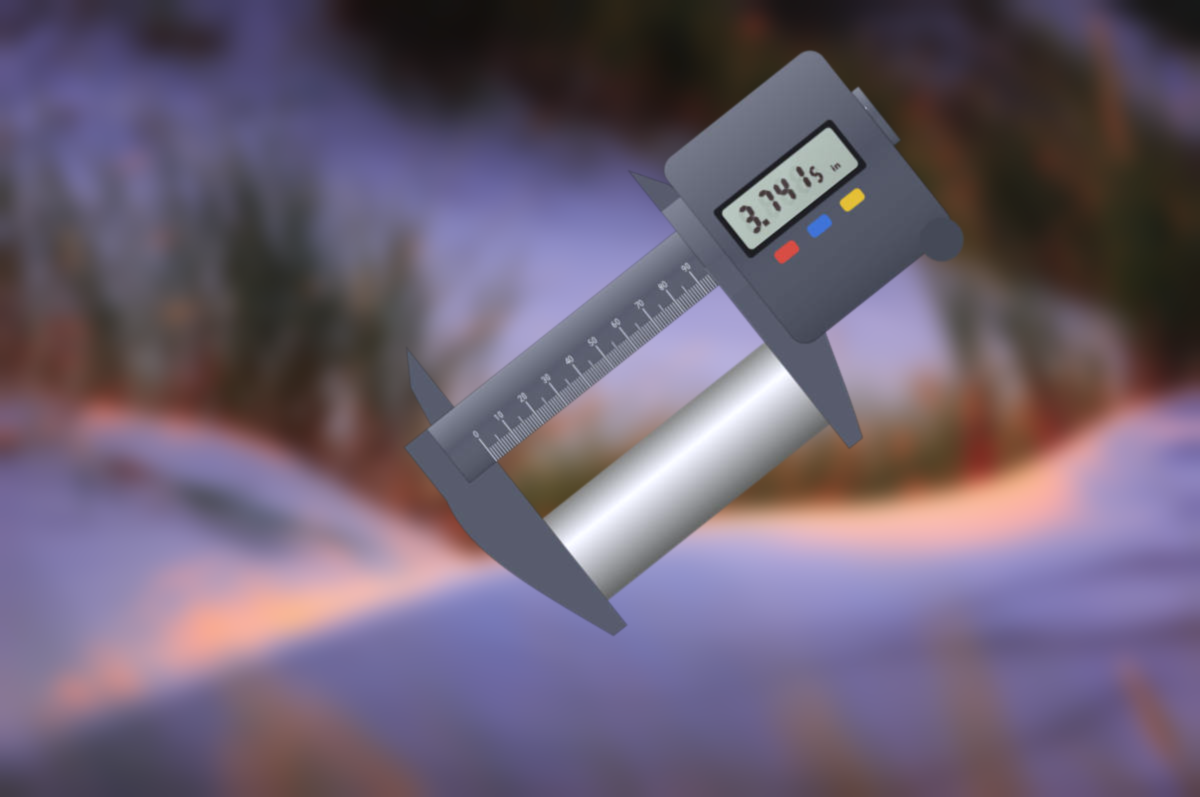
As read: 3.7415,in
